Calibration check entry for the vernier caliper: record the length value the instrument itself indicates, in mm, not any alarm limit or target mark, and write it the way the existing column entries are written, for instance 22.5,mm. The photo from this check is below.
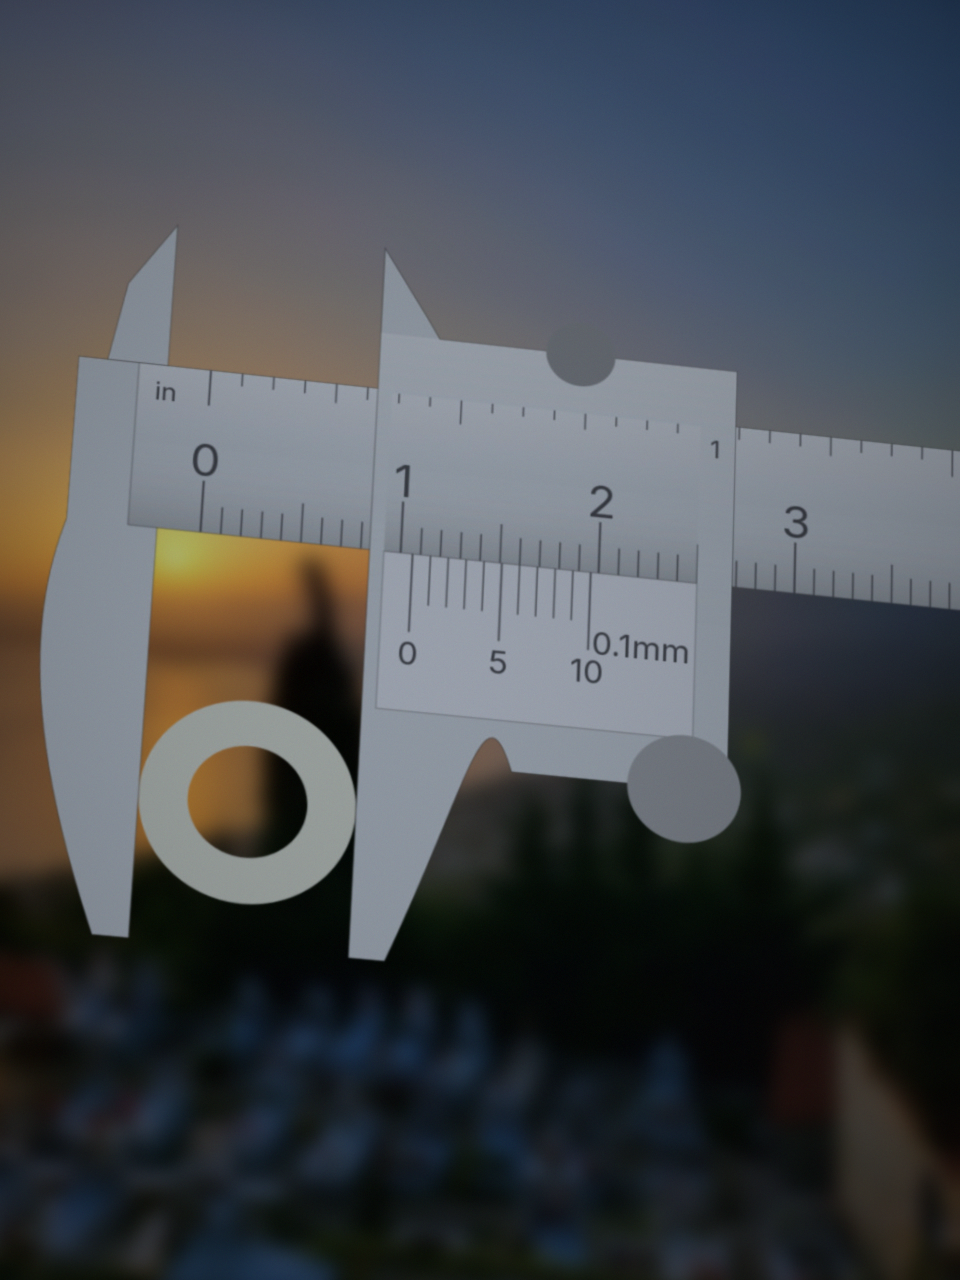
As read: 10.6,mm
